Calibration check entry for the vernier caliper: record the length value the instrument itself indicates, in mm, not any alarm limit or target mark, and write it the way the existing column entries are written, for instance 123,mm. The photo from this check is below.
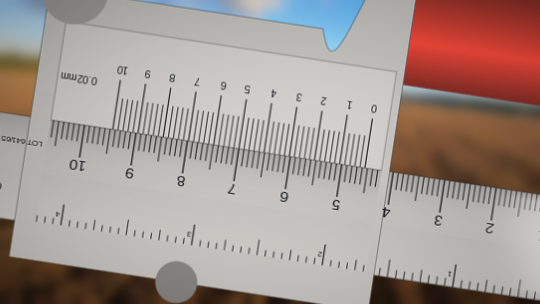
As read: 45.5,mm
